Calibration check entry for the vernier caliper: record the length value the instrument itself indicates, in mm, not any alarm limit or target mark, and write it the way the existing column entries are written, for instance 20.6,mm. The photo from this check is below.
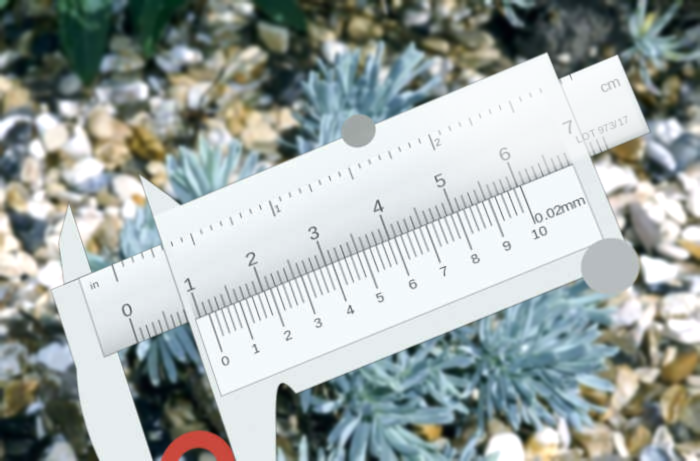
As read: 11.4,mm
